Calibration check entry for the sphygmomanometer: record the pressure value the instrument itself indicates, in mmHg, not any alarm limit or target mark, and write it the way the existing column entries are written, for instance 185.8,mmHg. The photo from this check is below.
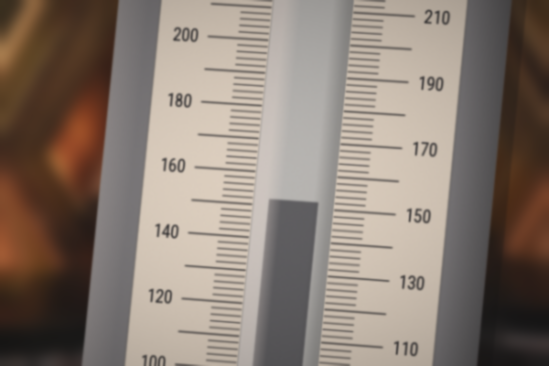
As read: 152,mmHg
